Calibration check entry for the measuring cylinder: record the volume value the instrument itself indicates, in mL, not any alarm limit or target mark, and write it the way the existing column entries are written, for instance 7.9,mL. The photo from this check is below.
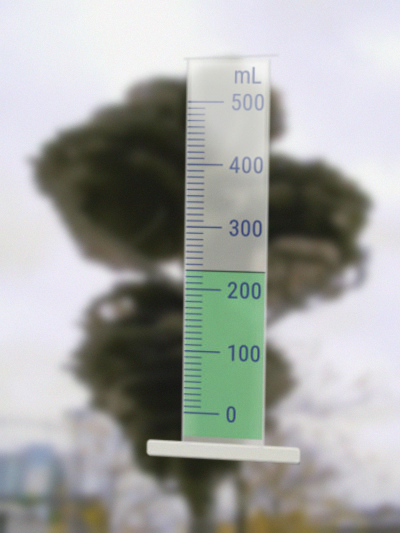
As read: 230,mL
